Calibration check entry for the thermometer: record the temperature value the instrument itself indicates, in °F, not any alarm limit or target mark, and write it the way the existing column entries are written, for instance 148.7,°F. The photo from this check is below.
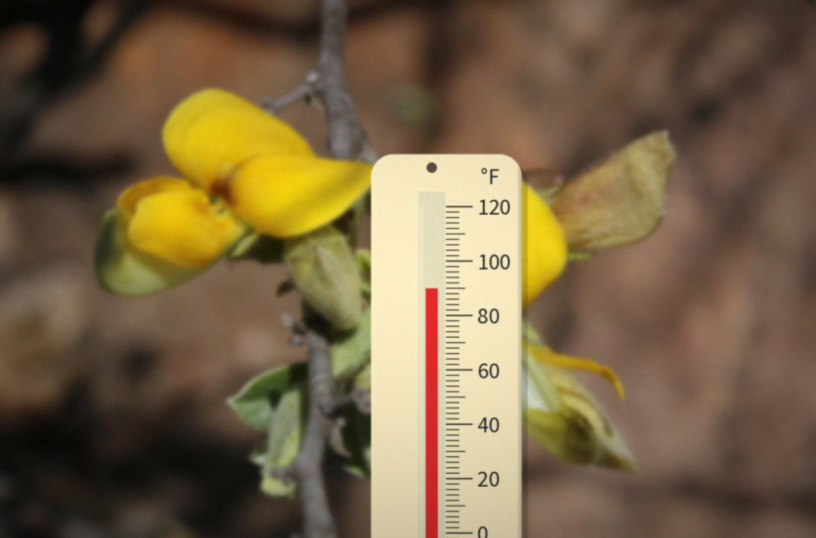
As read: 90,°F
